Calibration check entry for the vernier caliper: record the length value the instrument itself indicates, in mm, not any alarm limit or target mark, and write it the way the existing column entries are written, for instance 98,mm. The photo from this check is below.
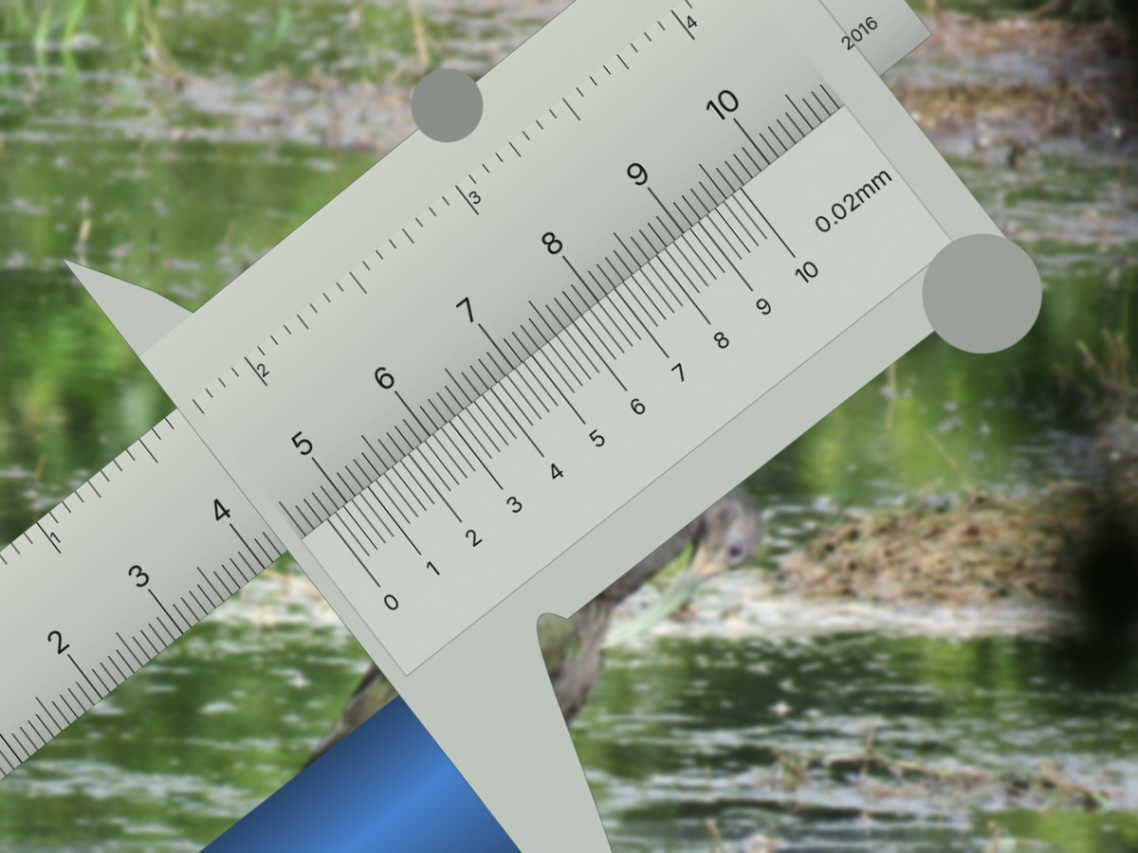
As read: 47.6,mm
